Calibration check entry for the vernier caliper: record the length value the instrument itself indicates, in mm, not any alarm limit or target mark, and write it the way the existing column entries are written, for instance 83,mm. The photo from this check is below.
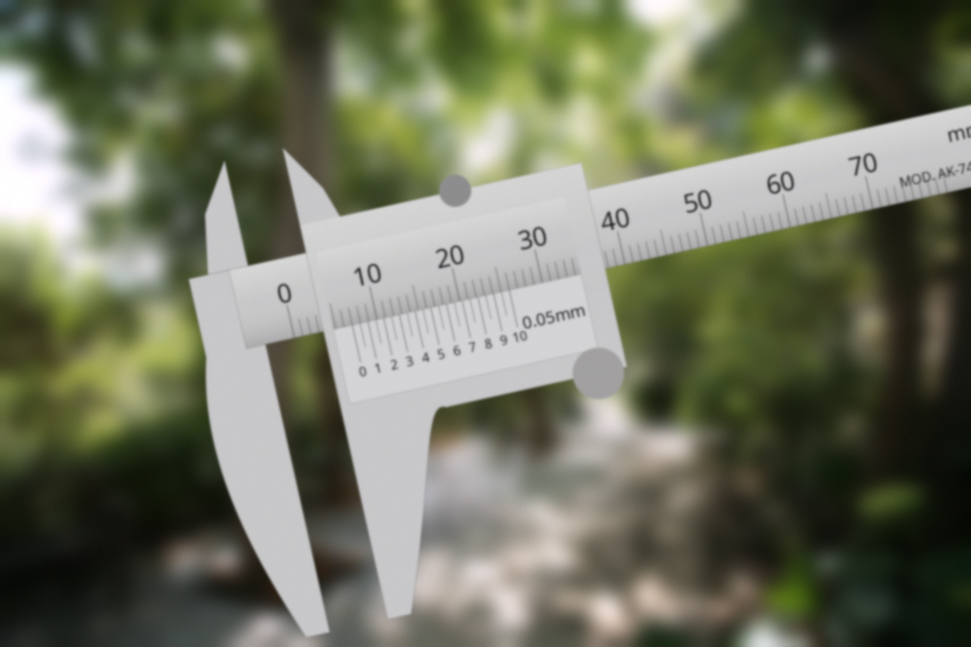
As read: 7.0,mm
